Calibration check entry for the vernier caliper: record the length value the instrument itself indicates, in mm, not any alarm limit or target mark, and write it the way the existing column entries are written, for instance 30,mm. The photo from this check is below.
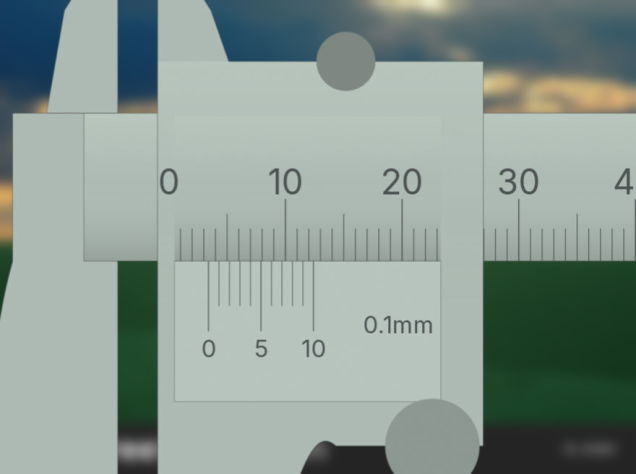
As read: 3.4,mm
